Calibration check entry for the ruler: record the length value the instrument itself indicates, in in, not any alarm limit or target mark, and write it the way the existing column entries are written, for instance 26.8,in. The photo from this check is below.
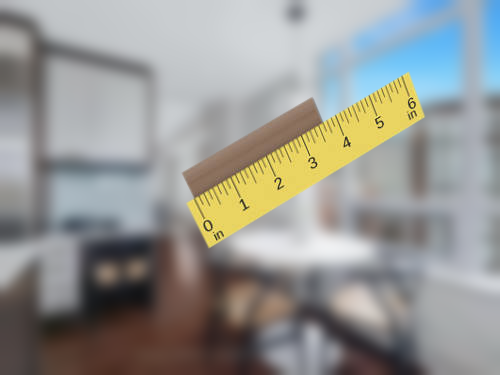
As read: 3.625,in
